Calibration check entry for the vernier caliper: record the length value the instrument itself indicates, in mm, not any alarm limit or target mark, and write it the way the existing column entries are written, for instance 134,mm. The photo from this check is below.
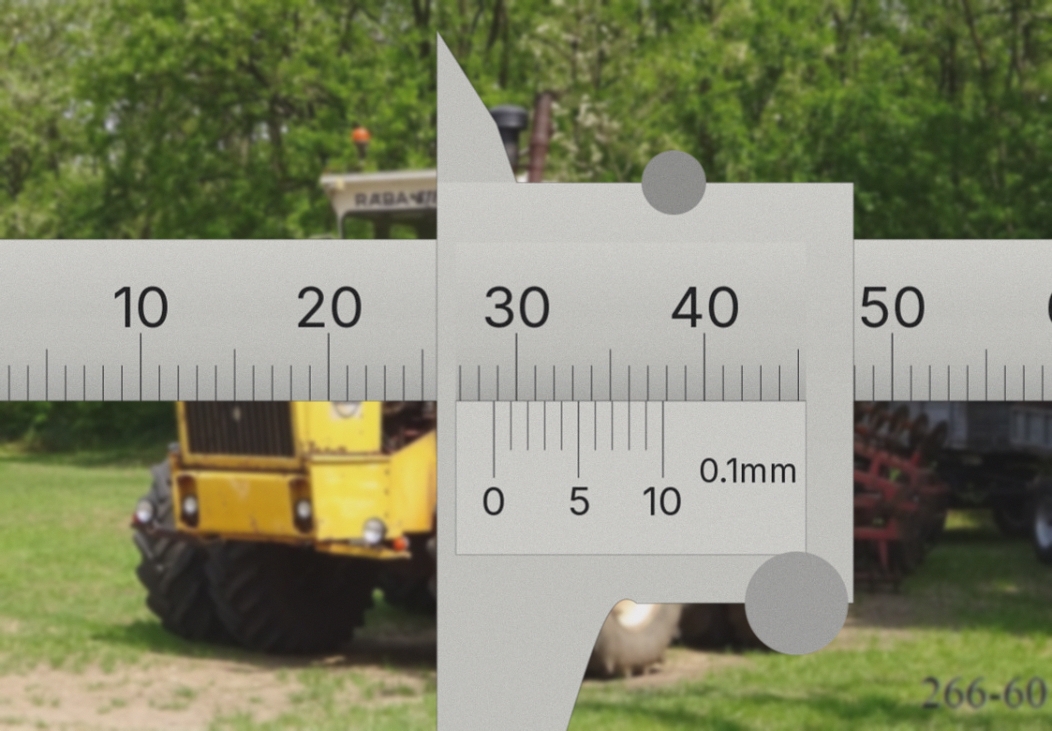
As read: 28.8,mm
